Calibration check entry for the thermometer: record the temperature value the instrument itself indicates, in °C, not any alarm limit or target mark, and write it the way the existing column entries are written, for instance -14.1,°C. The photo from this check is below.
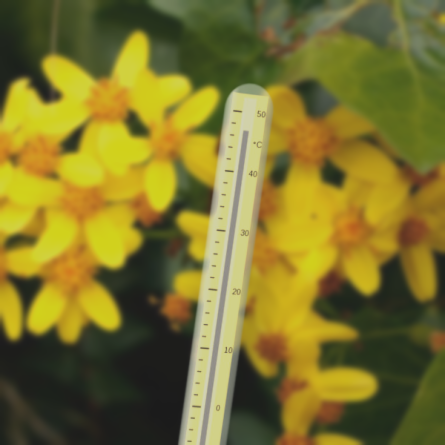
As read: 47,°C
